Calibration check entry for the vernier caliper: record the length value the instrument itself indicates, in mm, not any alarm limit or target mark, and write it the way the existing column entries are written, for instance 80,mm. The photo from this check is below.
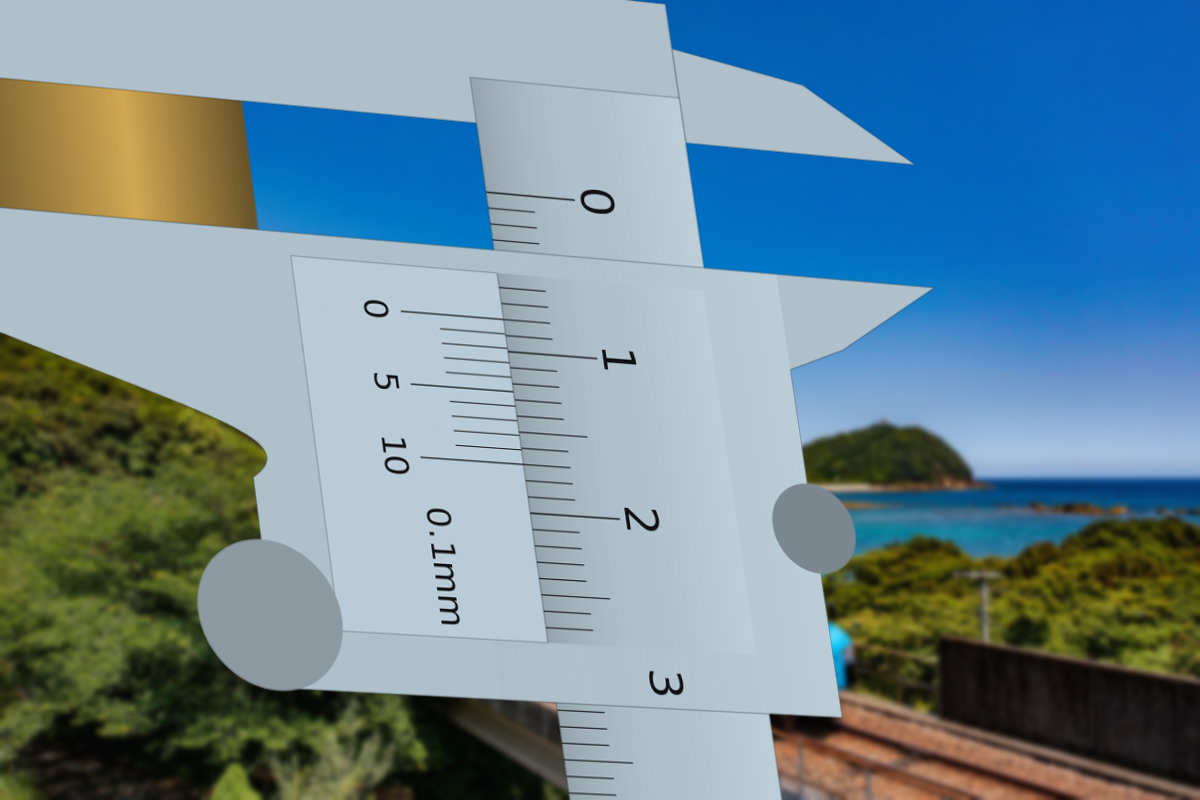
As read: 8.0,mm
